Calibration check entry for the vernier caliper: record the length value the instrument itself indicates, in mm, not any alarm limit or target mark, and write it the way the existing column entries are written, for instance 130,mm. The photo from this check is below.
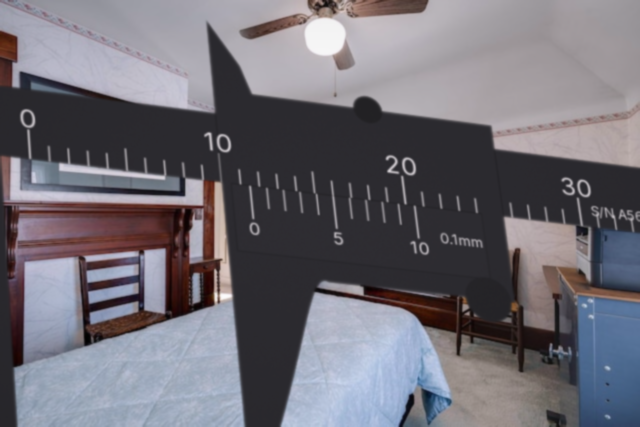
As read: 11.5,mm
